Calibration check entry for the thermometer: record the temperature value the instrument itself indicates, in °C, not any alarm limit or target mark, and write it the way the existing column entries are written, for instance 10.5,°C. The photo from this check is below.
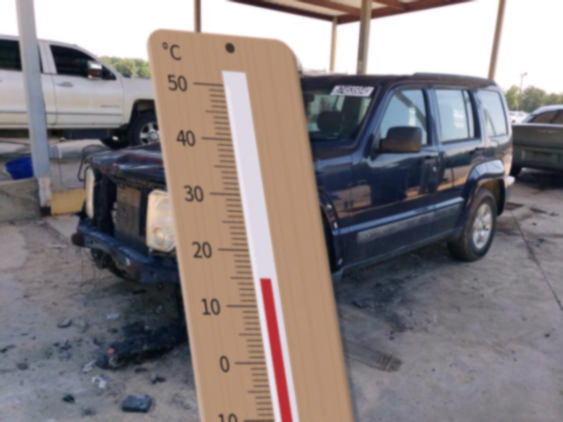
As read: 15,°C
